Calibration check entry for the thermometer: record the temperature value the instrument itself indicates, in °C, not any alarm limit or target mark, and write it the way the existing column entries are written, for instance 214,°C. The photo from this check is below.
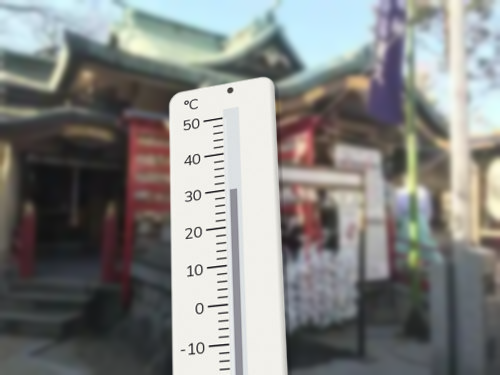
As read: 30,°C
